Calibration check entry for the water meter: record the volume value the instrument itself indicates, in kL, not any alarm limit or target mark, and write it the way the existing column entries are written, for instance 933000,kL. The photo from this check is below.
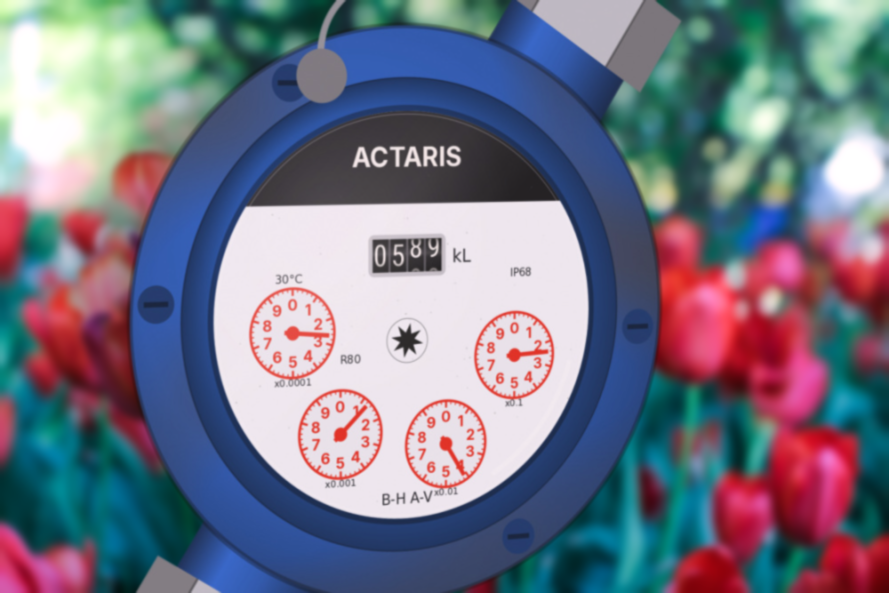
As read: 589.2412,kL
